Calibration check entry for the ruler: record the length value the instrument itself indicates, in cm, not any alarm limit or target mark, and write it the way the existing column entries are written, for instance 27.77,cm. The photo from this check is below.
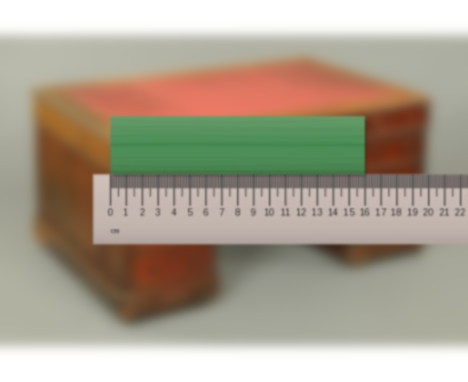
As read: 16,cm
